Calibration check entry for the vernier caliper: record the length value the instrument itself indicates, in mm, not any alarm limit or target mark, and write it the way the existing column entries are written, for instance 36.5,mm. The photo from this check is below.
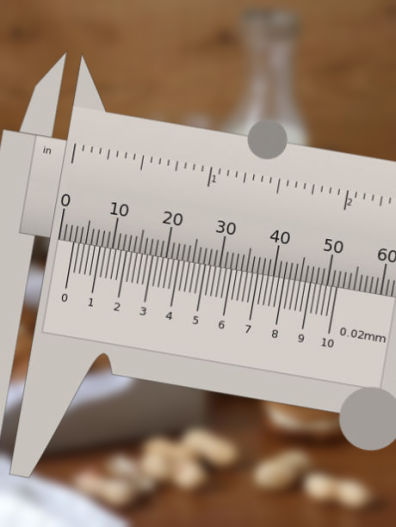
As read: 2.8,mm
